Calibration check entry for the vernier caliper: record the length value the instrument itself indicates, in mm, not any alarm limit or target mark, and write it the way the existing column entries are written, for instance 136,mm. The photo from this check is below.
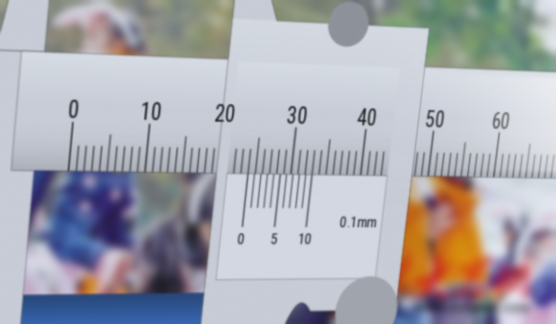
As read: 24.0,mm
